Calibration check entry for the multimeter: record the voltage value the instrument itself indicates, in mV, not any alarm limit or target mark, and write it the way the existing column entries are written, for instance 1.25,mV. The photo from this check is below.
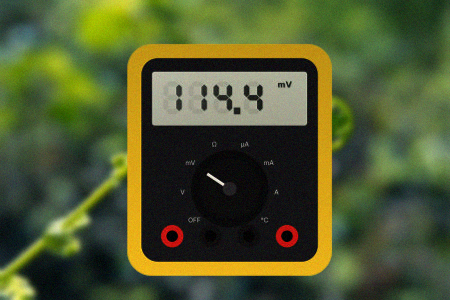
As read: 114.4,mV
